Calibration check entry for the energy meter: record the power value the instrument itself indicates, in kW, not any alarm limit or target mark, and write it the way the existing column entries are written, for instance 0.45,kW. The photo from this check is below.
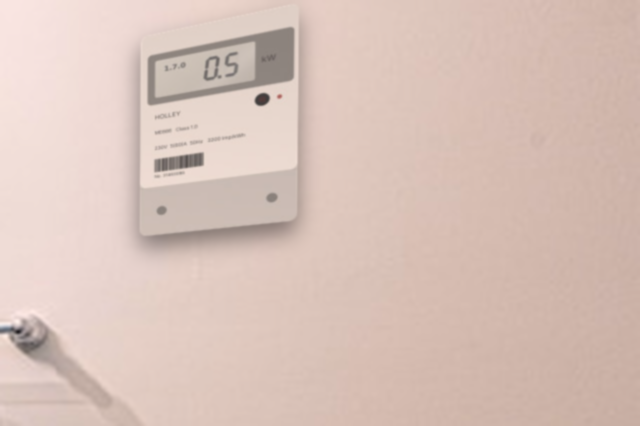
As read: 0.5,kW
